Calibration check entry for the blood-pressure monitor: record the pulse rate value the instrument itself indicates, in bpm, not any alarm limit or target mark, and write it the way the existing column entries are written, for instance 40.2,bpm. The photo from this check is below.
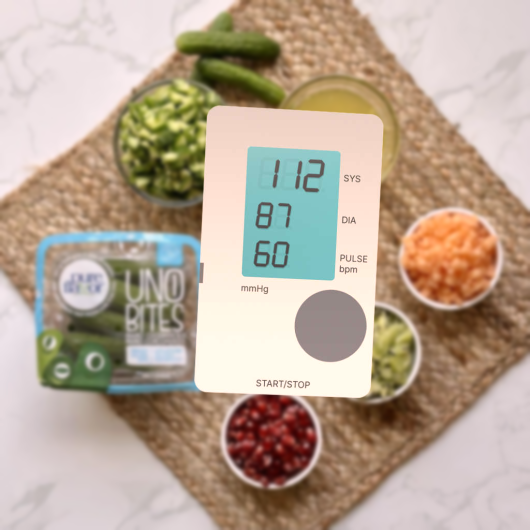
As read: 60,bpm
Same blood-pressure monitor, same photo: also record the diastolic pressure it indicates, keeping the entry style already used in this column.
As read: 87,mmHg
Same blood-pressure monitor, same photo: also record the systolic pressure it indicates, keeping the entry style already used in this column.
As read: 112,mmHg
